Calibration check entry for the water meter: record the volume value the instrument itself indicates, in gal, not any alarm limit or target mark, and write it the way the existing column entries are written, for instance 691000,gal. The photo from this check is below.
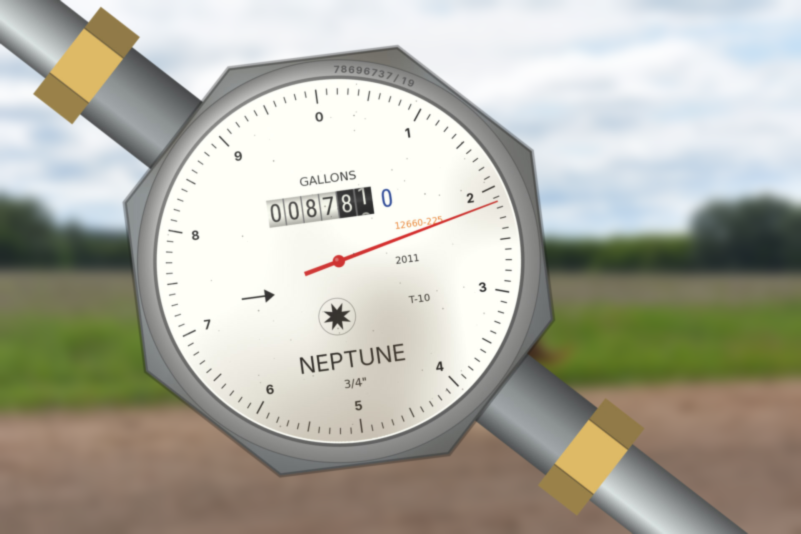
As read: 87812.1,gal
